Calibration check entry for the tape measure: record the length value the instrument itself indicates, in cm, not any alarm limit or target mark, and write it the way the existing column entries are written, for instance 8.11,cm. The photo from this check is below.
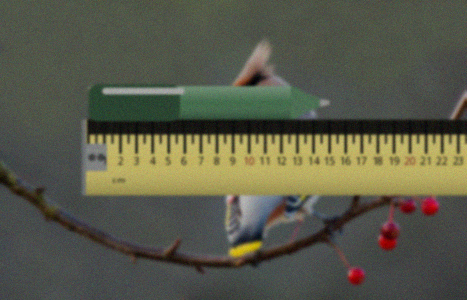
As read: 15,cm
